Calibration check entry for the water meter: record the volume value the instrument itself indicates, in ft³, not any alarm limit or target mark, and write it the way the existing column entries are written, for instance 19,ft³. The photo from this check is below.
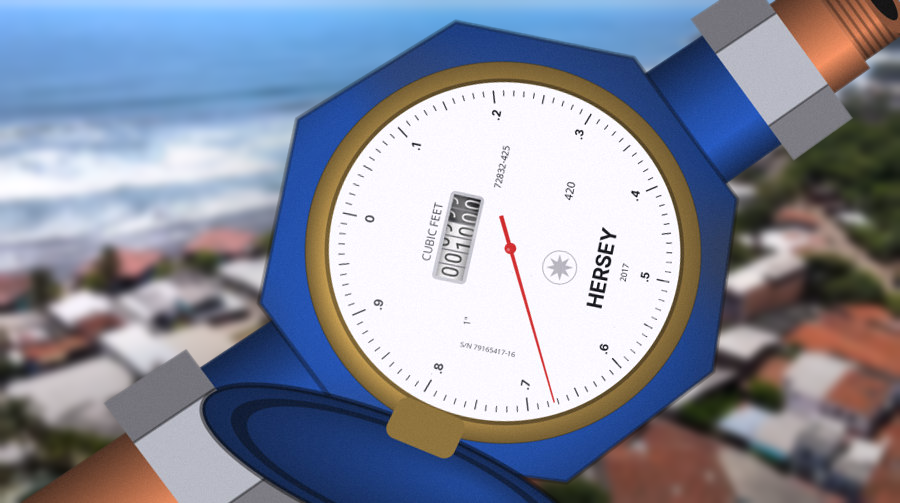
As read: 999.67,ft³
